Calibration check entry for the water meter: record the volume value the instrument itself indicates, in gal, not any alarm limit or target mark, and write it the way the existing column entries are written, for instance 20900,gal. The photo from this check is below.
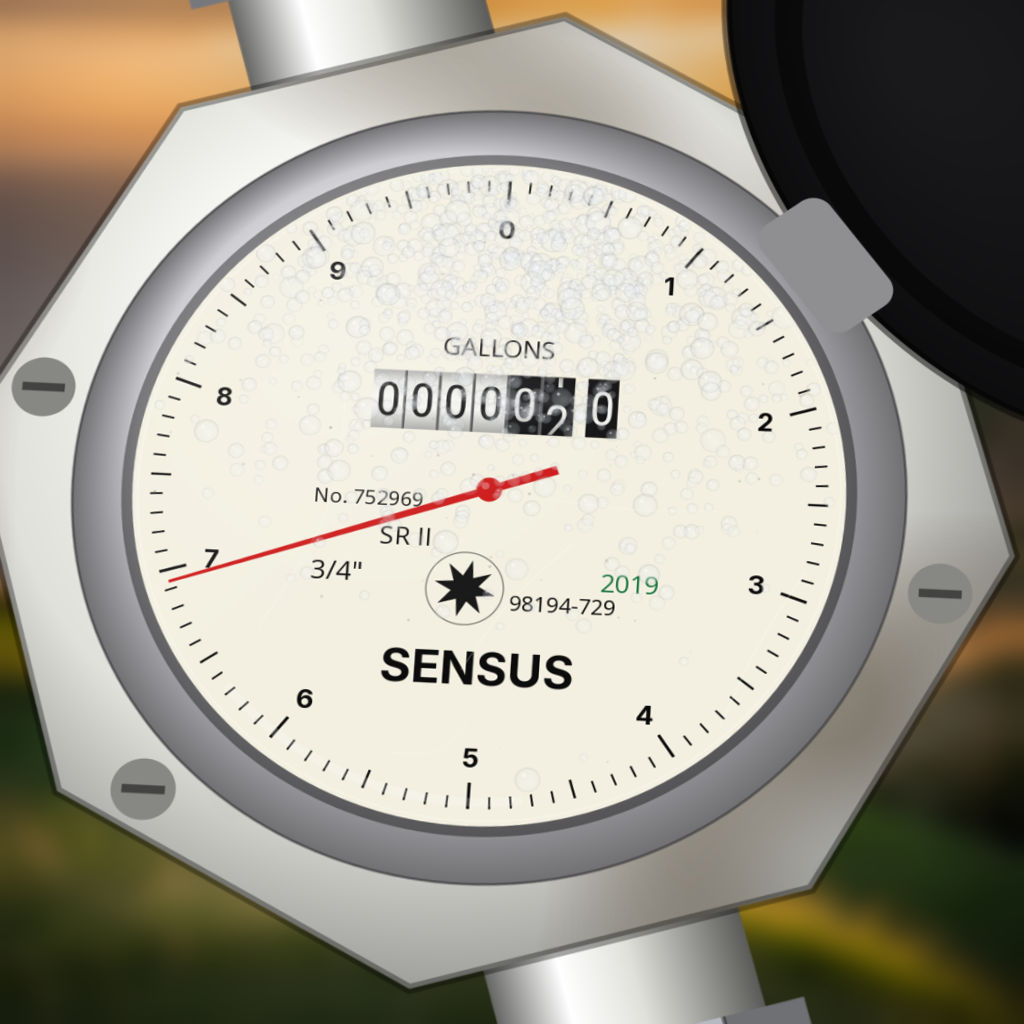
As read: 16.9,gal
